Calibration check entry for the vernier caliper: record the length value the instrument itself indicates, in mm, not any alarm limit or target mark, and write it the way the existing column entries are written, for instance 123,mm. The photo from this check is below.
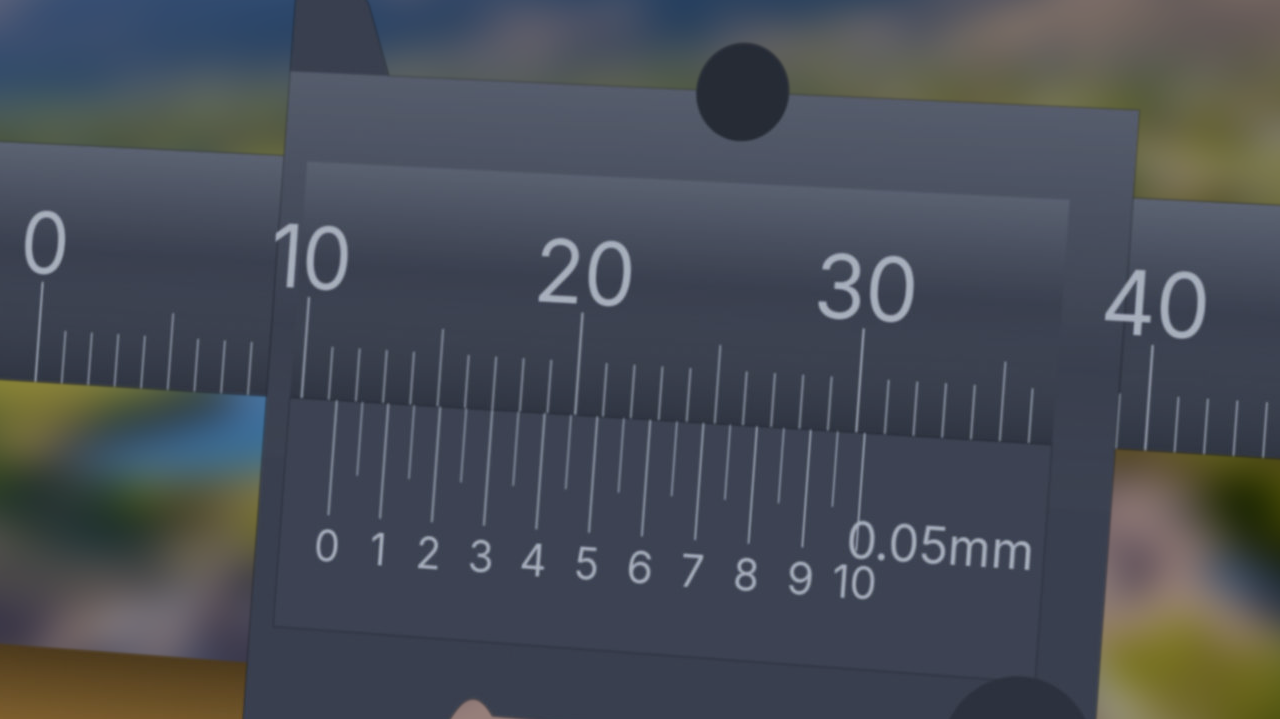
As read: 11.3,mm
